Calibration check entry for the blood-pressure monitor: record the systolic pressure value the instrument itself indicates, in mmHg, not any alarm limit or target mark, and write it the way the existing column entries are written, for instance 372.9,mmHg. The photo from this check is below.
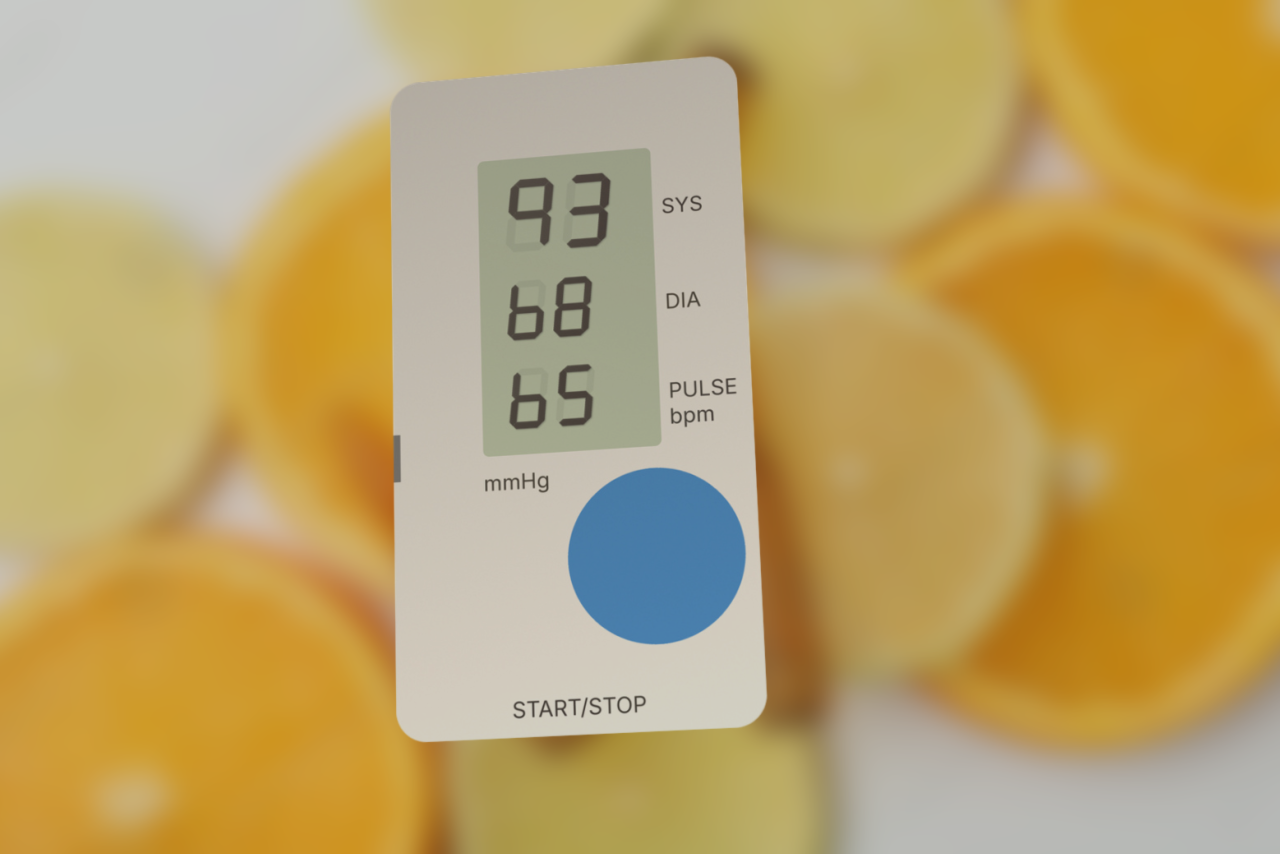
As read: 93,mmHg
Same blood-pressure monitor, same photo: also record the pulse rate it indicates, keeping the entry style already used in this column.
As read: 65,bpm
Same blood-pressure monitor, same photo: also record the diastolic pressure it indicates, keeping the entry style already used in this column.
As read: 68,mmHg
